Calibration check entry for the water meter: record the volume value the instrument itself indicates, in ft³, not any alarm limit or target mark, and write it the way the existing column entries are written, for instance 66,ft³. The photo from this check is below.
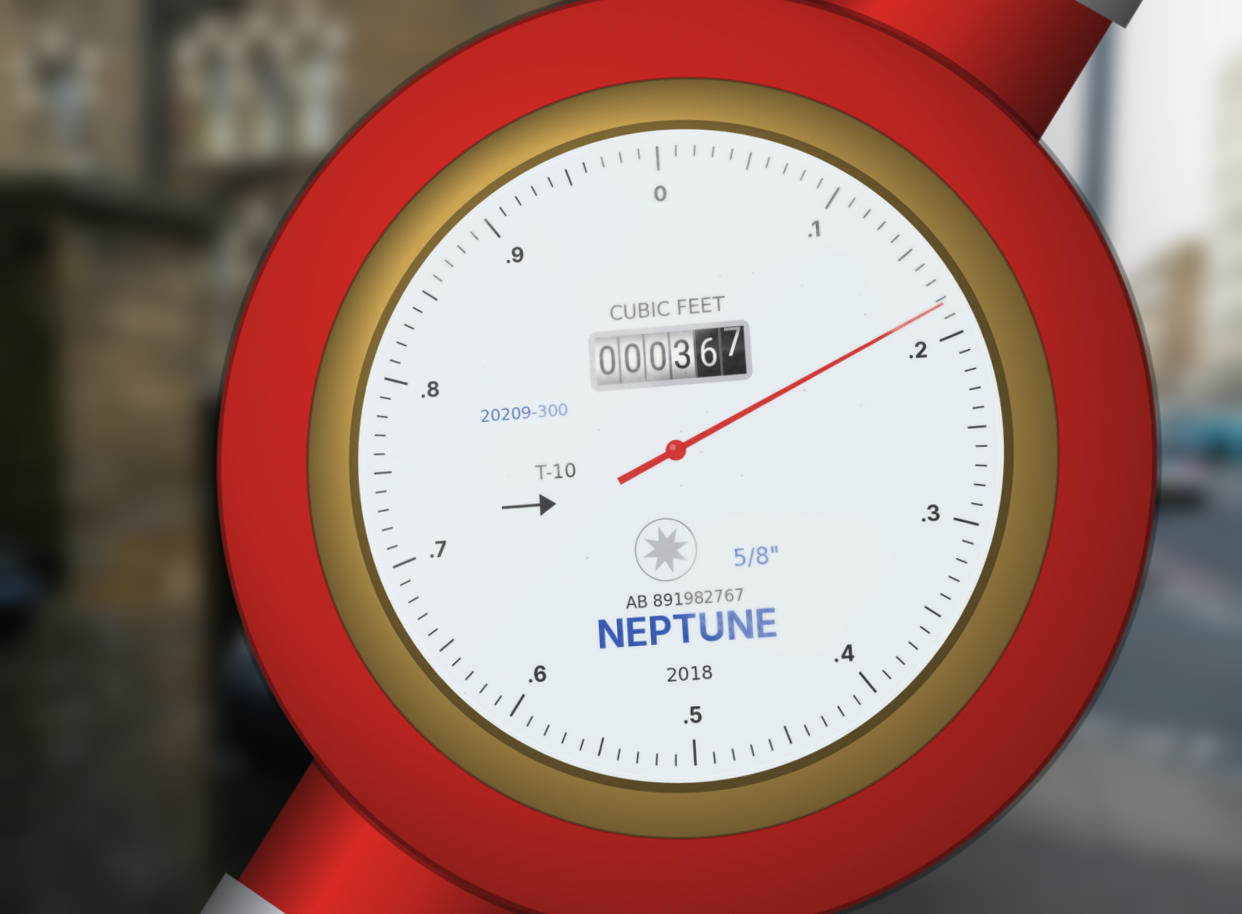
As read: 367.18,ft³
